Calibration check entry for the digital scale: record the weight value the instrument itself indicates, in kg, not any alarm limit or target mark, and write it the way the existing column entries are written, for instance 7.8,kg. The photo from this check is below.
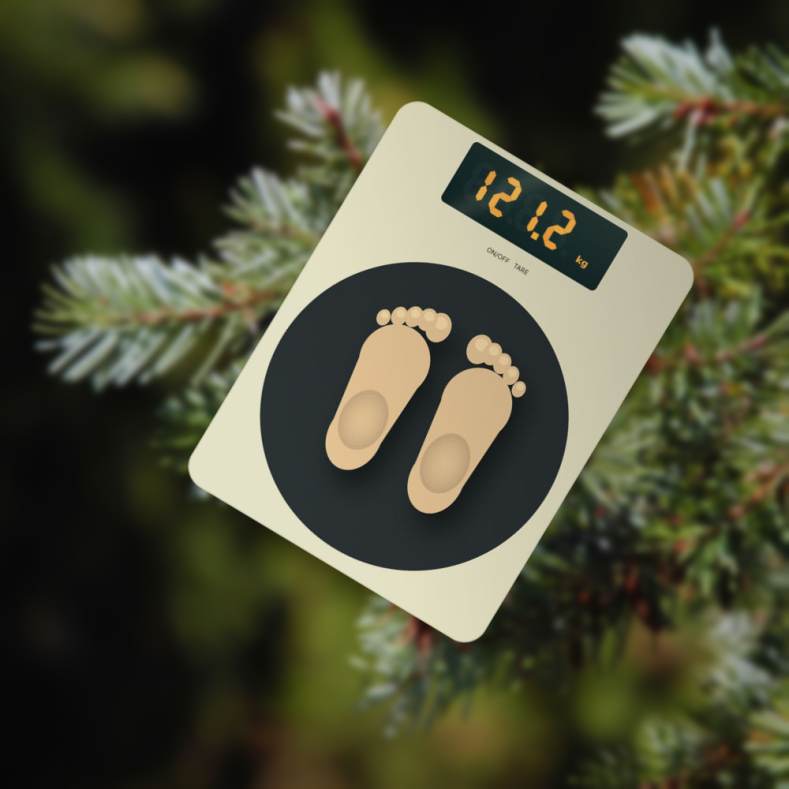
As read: 121.2,kg
